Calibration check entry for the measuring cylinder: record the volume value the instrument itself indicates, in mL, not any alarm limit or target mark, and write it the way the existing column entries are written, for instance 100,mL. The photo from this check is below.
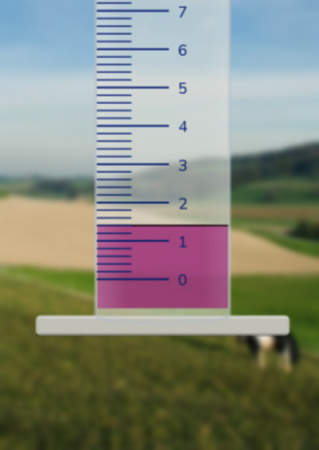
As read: 1.4,mL
